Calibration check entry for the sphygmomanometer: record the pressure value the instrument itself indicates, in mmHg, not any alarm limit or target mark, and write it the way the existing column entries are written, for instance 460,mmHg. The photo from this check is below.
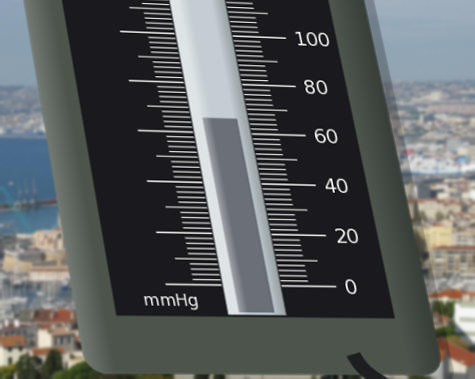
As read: 66,mmHg
